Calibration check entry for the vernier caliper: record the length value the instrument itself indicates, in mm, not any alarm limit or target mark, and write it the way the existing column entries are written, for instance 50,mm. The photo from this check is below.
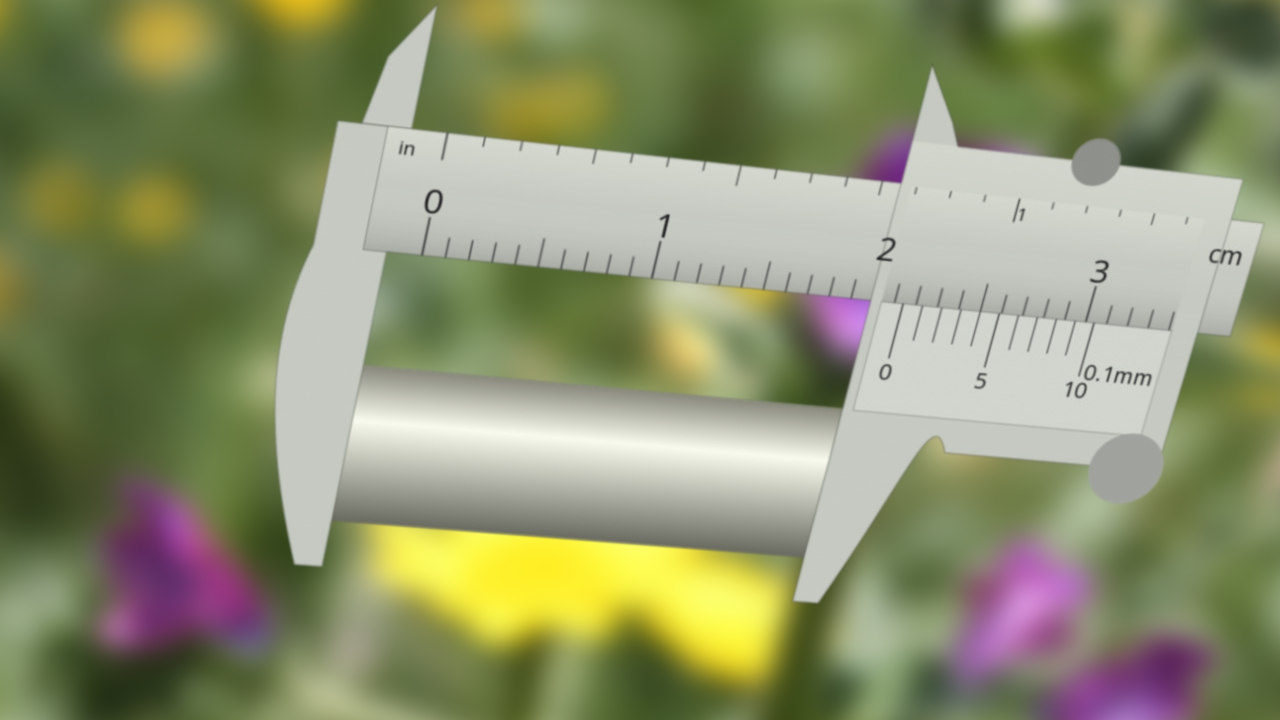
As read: 21.4,mm
